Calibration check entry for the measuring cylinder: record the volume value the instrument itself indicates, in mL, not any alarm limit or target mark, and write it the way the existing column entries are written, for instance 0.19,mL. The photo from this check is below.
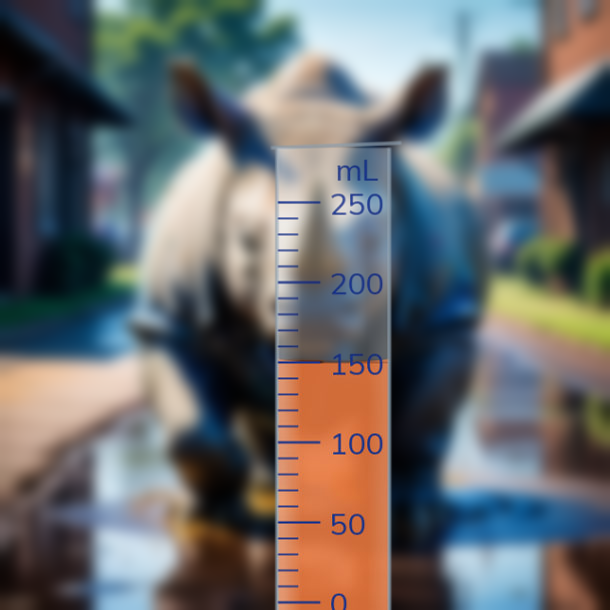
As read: 150,mL
